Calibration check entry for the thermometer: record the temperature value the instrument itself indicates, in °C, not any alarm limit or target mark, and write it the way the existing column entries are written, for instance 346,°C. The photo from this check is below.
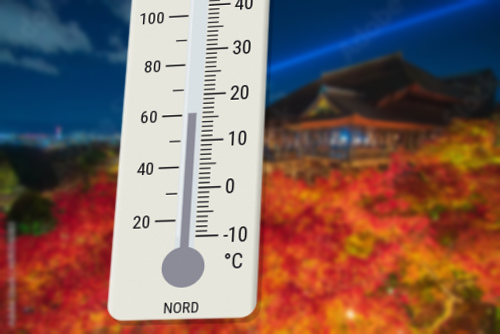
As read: 16,°C
